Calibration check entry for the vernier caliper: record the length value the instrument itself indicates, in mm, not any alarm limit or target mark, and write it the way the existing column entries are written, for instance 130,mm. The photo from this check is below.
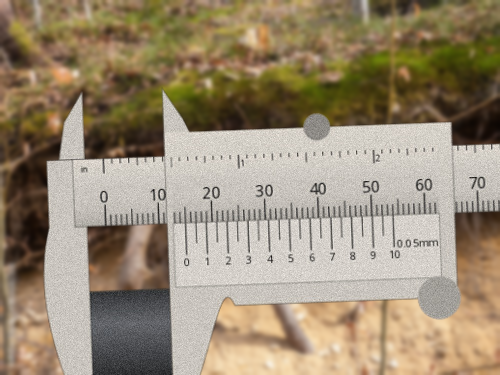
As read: 15.0,mm
